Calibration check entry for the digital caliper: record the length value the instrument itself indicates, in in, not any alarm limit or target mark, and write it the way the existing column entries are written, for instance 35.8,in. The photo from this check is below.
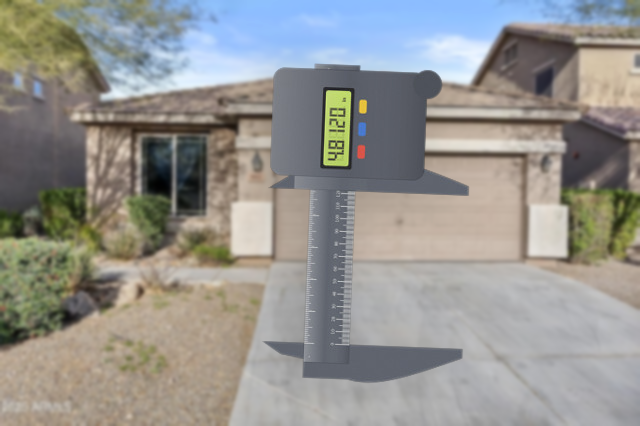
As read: 4.8120,in
